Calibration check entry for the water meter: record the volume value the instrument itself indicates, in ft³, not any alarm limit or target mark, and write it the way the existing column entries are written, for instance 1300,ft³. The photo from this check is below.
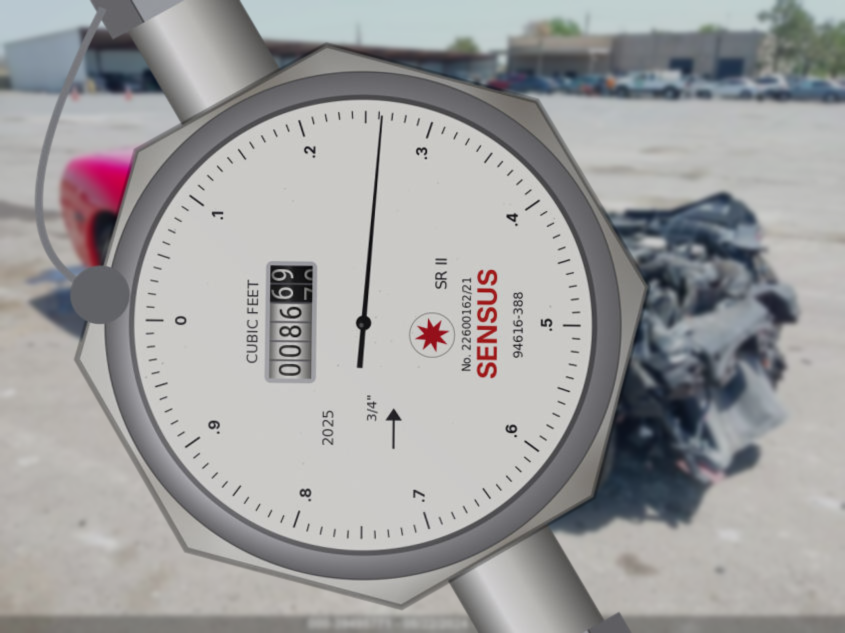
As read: 8669.26,ft³
